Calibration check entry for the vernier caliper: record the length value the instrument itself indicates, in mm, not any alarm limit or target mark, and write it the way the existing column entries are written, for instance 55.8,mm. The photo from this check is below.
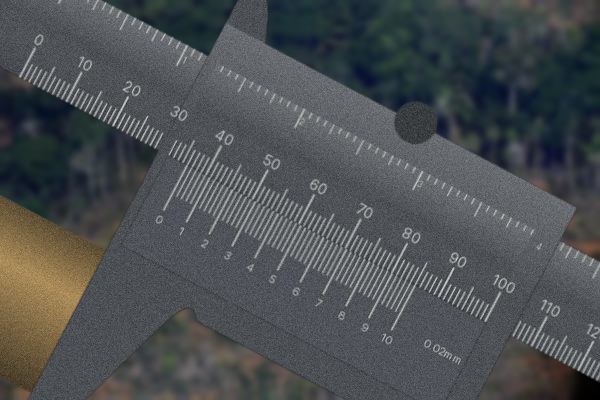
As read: 36.0,mm
